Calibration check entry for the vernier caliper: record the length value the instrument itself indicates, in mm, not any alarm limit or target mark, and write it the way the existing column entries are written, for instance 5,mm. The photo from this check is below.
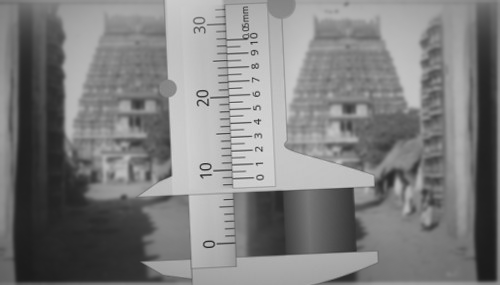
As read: 8.8,mm
